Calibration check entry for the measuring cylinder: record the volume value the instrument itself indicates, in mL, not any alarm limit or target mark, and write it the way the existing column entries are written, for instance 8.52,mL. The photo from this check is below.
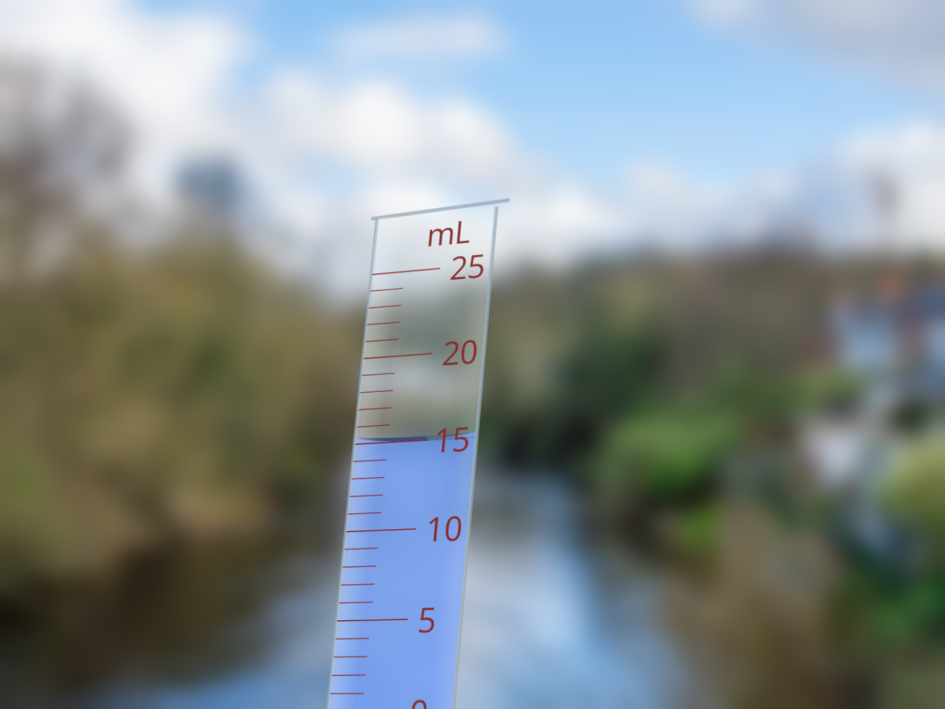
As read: 15,mL
